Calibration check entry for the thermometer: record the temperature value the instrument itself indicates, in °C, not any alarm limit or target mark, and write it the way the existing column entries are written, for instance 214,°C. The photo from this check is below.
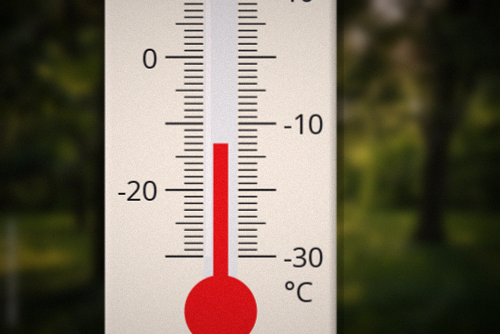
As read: -13,°C
